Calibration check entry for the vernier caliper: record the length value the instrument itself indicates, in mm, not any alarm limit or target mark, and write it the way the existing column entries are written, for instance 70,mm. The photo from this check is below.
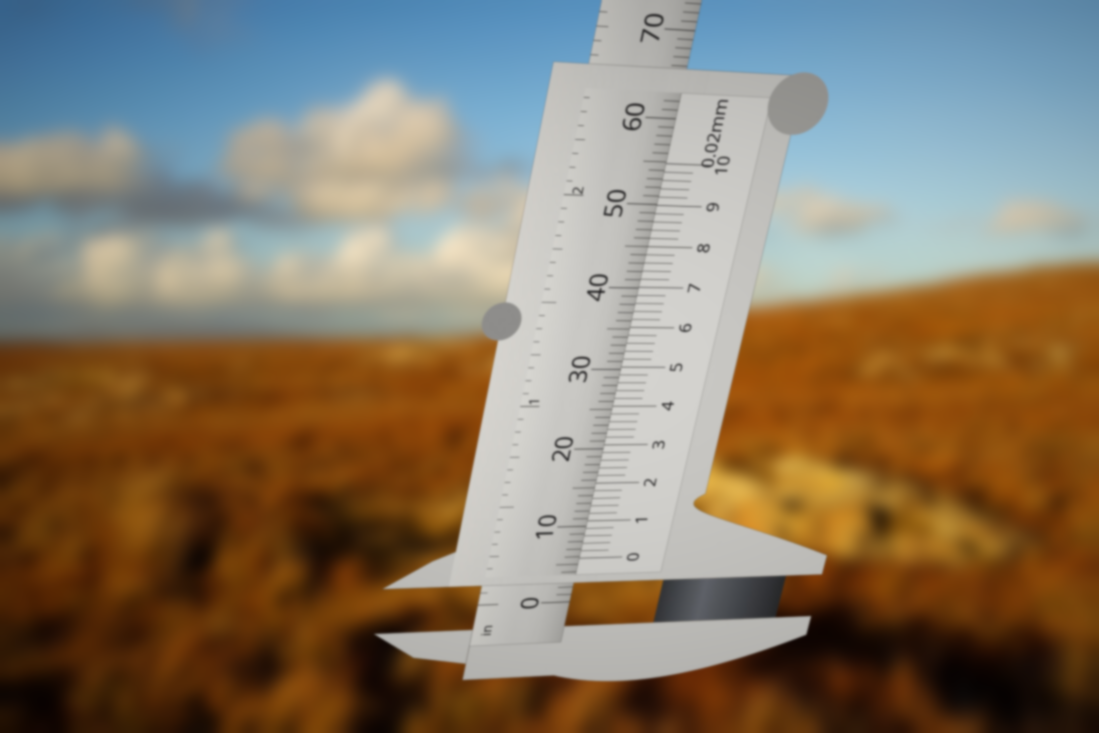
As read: 5.8,mm
